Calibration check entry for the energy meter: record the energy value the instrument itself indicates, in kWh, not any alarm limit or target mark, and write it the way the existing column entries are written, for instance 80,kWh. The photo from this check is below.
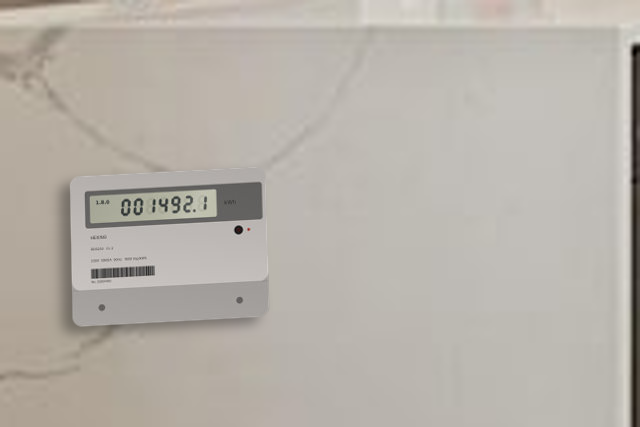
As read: 1492.1,kWh
